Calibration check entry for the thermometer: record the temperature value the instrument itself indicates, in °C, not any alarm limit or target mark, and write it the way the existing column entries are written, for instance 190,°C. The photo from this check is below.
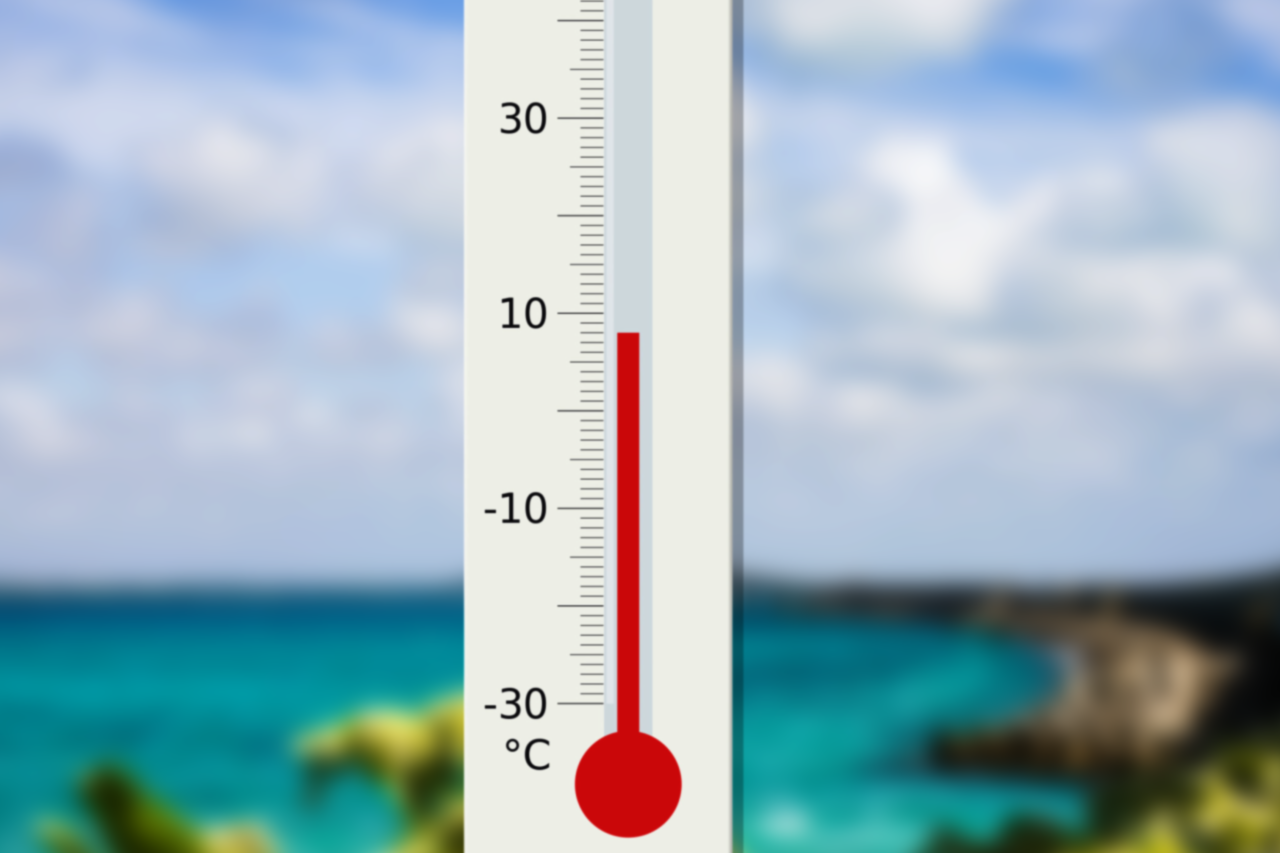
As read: 8,°C
